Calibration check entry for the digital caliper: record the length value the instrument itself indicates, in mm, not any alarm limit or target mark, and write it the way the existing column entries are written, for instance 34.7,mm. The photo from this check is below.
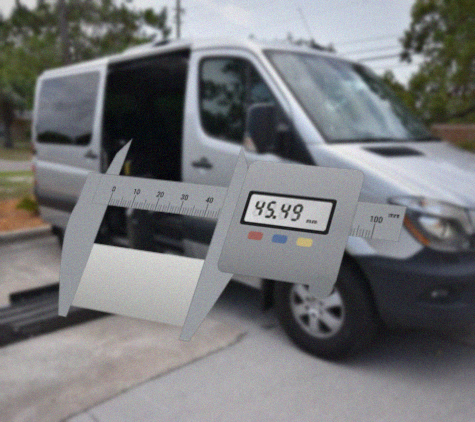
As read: 45.49,mm
